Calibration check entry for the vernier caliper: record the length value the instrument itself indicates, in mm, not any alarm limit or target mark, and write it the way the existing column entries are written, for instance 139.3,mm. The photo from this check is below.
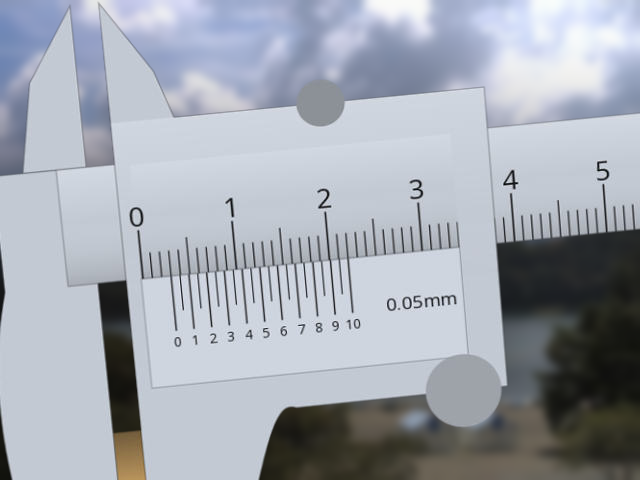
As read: 3.0,mm
